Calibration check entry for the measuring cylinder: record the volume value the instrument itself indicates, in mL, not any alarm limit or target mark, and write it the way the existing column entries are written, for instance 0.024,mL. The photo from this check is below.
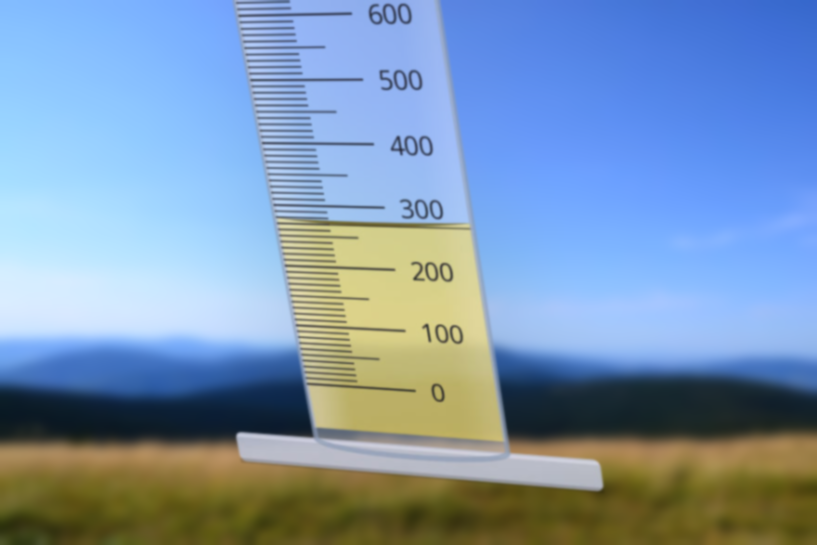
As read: 270,mL
